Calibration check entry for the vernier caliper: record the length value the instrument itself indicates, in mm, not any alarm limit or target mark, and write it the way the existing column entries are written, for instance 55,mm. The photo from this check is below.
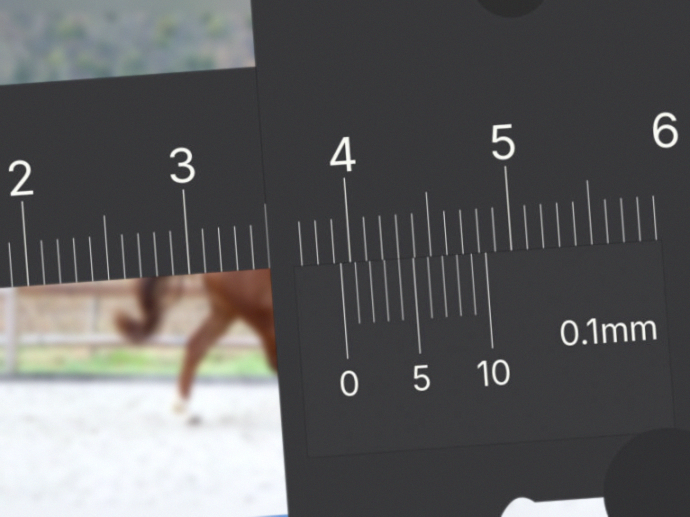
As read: 39.4,mm
